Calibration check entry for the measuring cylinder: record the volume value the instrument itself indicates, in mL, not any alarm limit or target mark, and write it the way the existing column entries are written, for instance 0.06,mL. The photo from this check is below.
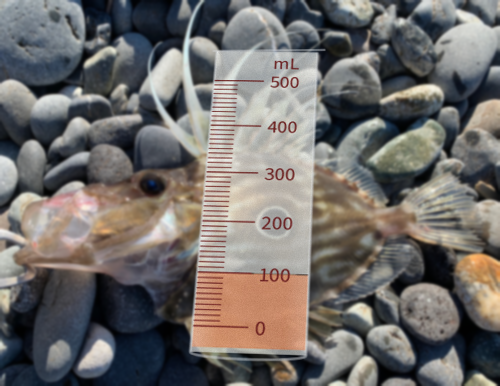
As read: 100,mL
